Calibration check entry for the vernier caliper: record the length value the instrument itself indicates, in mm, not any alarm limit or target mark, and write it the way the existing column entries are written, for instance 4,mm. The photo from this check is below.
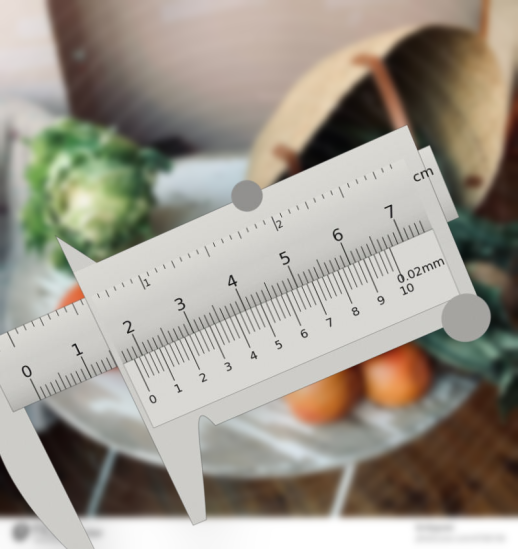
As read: 18.4,mm
